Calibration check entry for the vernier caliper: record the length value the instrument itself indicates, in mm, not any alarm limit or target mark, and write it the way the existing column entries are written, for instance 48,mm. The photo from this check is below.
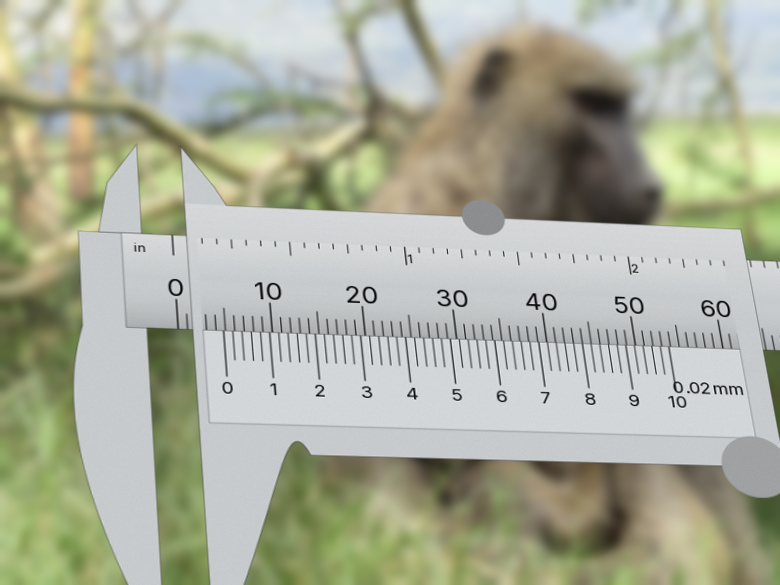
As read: 4.8,mm
